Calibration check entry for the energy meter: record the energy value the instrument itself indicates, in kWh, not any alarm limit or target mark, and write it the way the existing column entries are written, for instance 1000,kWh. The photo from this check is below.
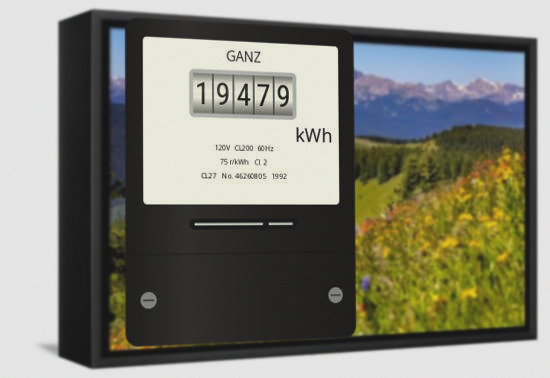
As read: 19479,kWh
